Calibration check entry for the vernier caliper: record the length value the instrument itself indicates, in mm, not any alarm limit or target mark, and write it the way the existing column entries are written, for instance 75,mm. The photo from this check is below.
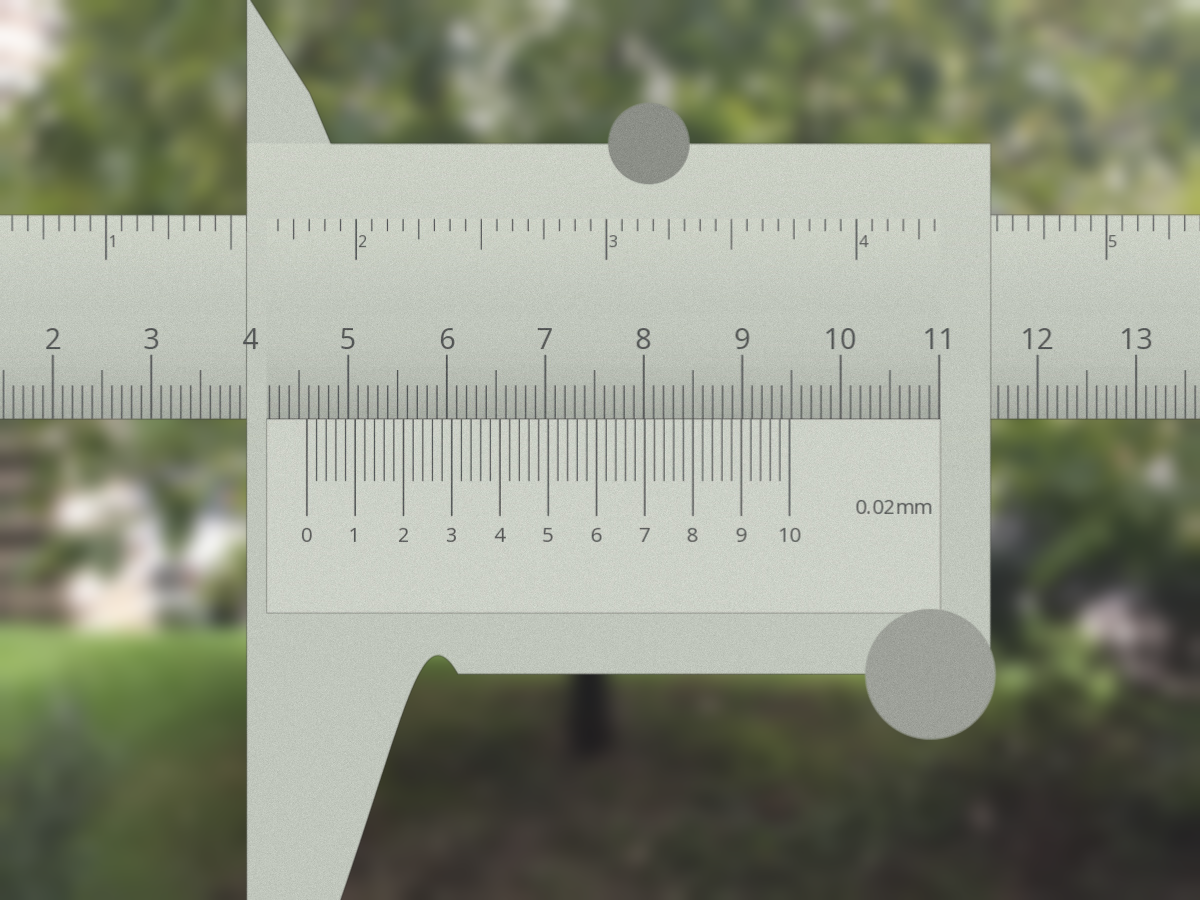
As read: 45.8,mm
